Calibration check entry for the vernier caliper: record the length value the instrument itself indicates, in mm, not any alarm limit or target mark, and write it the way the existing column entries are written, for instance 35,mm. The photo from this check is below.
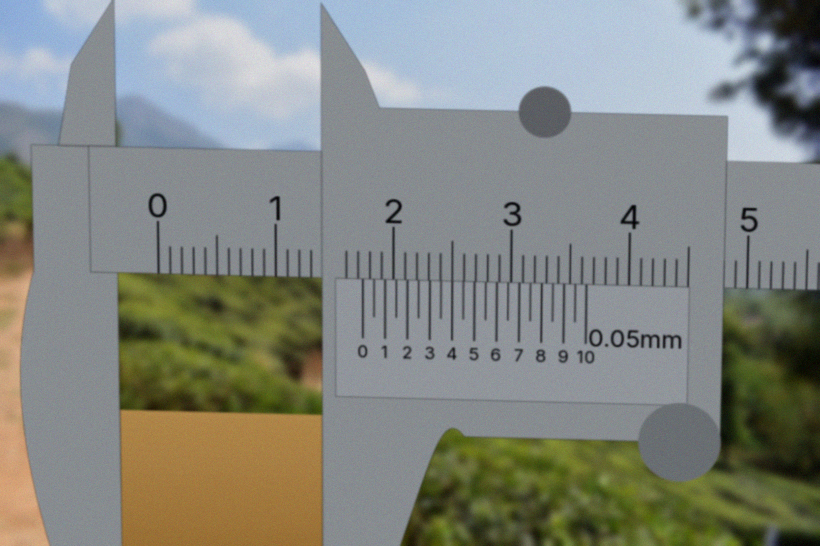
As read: 17.4,mm
